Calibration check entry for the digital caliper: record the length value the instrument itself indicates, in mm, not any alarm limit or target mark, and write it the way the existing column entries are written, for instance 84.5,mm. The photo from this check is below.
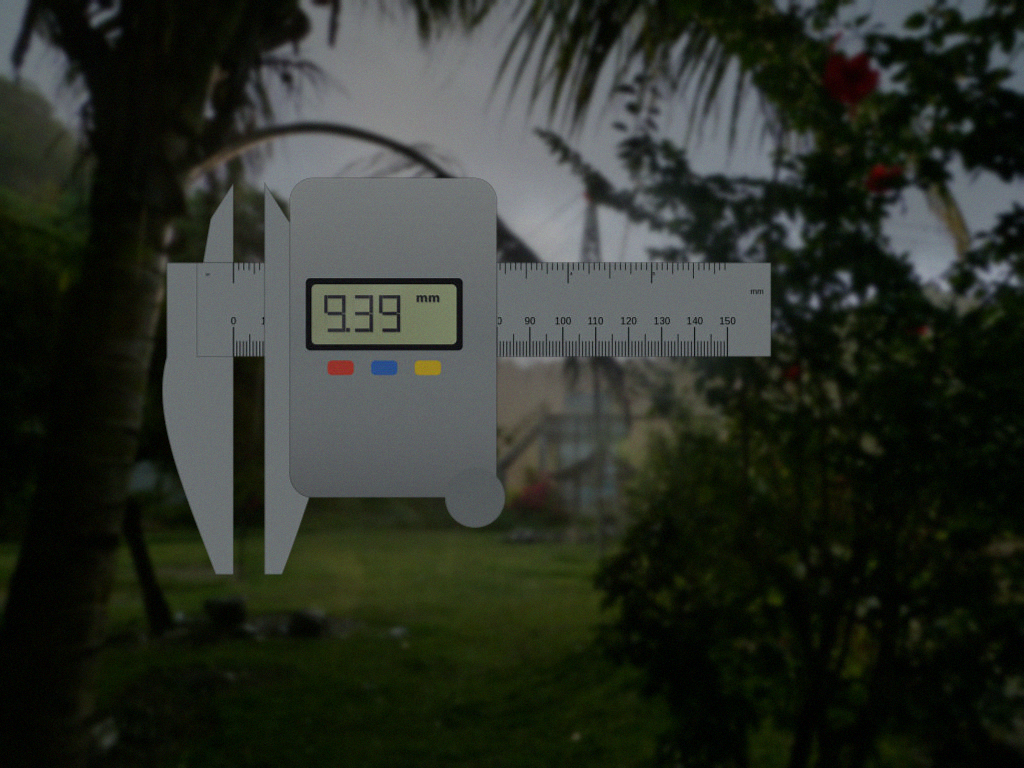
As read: 9.39,mm
